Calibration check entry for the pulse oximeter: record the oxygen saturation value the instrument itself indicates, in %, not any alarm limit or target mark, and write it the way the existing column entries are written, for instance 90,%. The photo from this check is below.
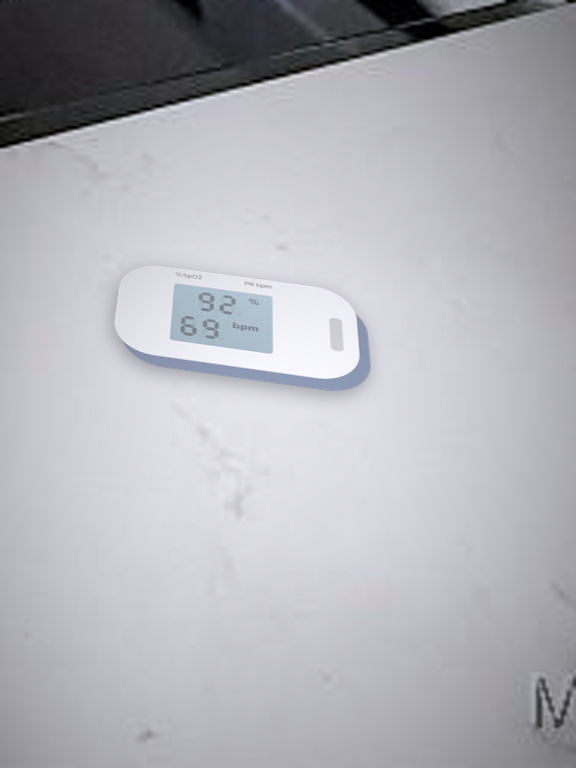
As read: 92,%
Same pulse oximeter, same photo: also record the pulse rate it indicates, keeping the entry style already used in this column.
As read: 69,bpm
